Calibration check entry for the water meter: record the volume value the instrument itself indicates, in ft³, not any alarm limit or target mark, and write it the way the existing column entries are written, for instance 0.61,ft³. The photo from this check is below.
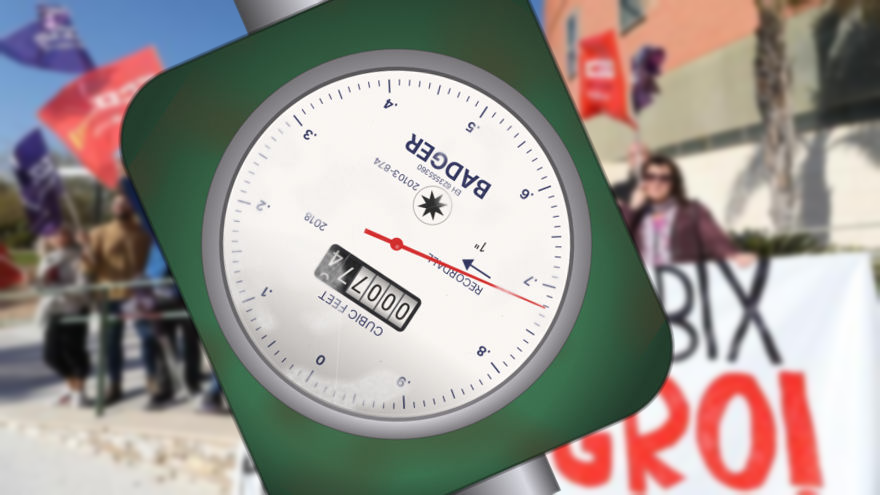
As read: 773.72,ft³
